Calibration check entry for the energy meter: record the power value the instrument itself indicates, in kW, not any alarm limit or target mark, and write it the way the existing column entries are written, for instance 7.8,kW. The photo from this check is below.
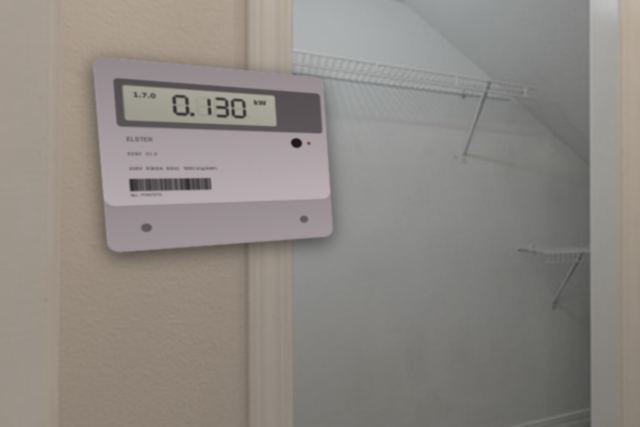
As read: 0.130,kW
